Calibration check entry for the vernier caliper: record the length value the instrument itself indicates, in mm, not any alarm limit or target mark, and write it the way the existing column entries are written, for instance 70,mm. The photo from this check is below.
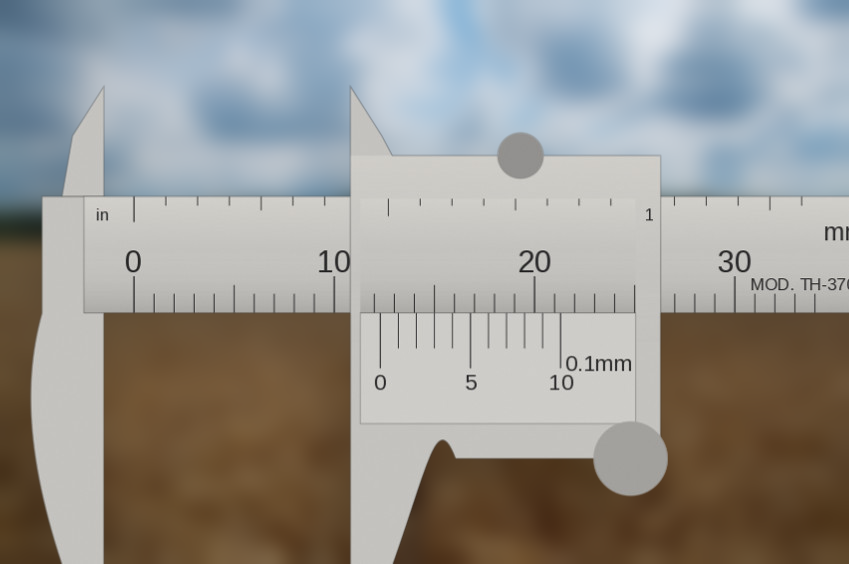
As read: 12.3,mm
